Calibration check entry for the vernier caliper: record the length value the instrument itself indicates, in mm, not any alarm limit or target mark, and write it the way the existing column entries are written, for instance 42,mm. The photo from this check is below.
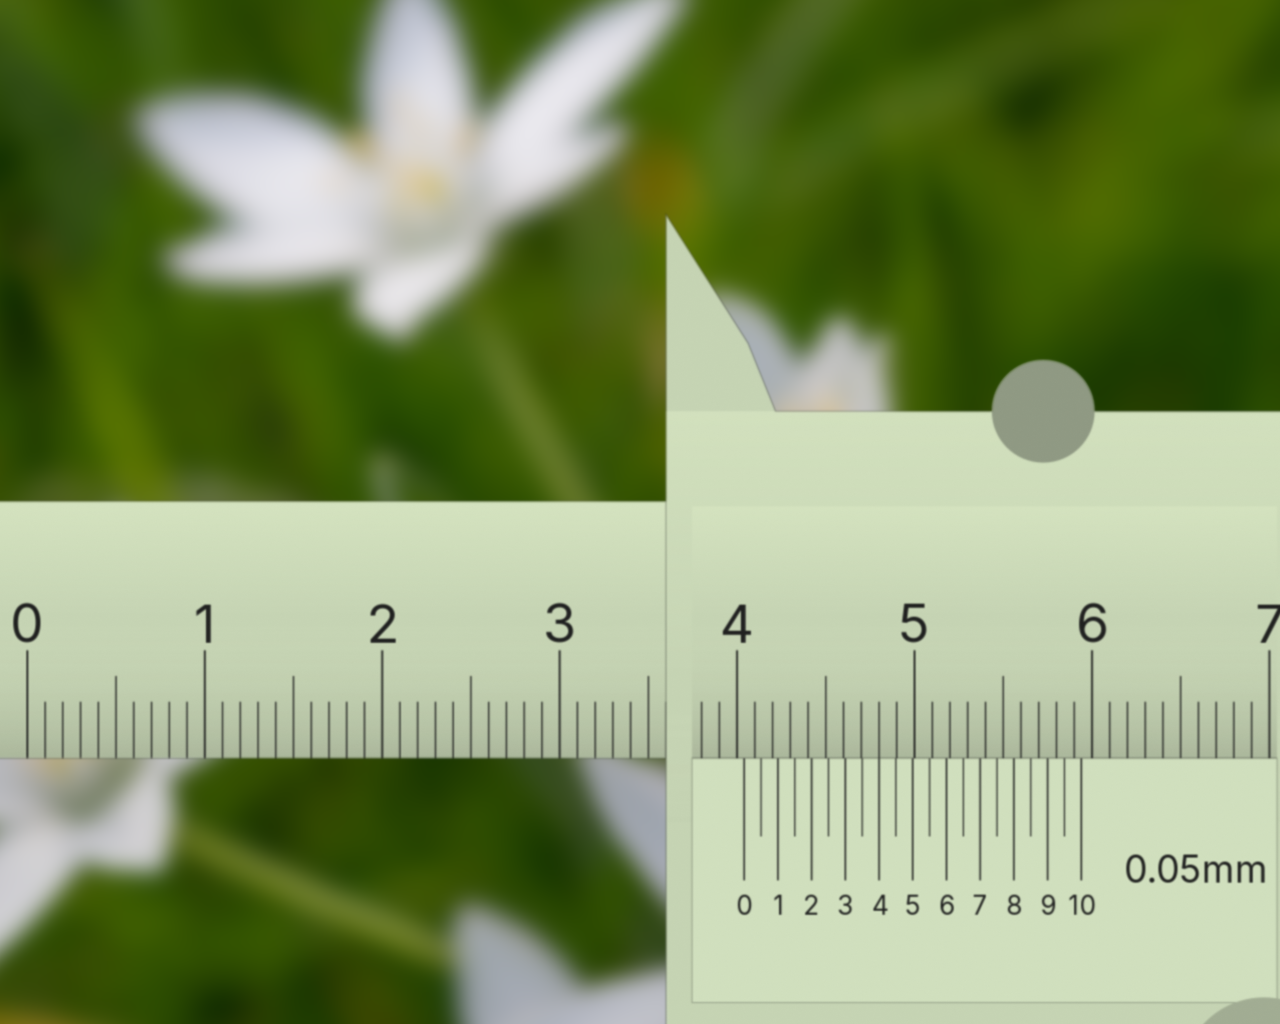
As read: 40.4,mm
